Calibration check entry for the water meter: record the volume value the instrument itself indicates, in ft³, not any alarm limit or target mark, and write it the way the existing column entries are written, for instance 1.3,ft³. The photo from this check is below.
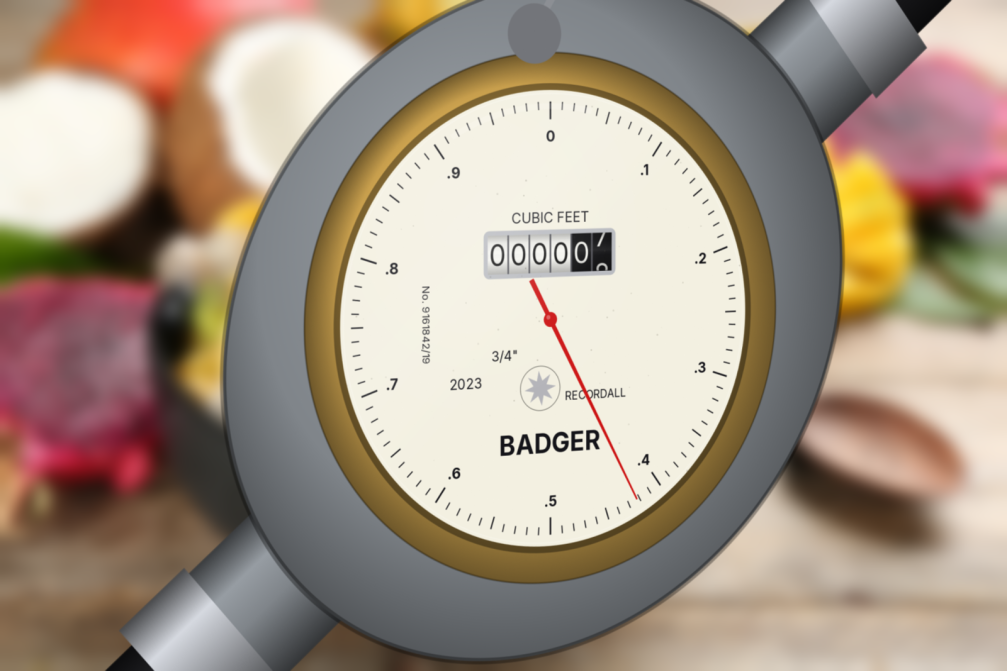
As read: 7.42,ft³
